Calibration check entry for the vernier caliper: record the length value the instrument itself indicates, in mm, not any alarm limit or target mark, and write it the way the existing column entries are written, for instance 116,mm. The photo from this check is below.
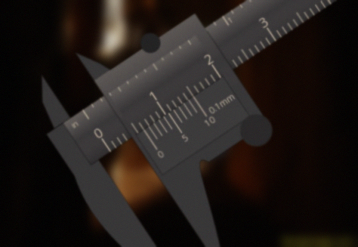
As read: 6.0,mm
